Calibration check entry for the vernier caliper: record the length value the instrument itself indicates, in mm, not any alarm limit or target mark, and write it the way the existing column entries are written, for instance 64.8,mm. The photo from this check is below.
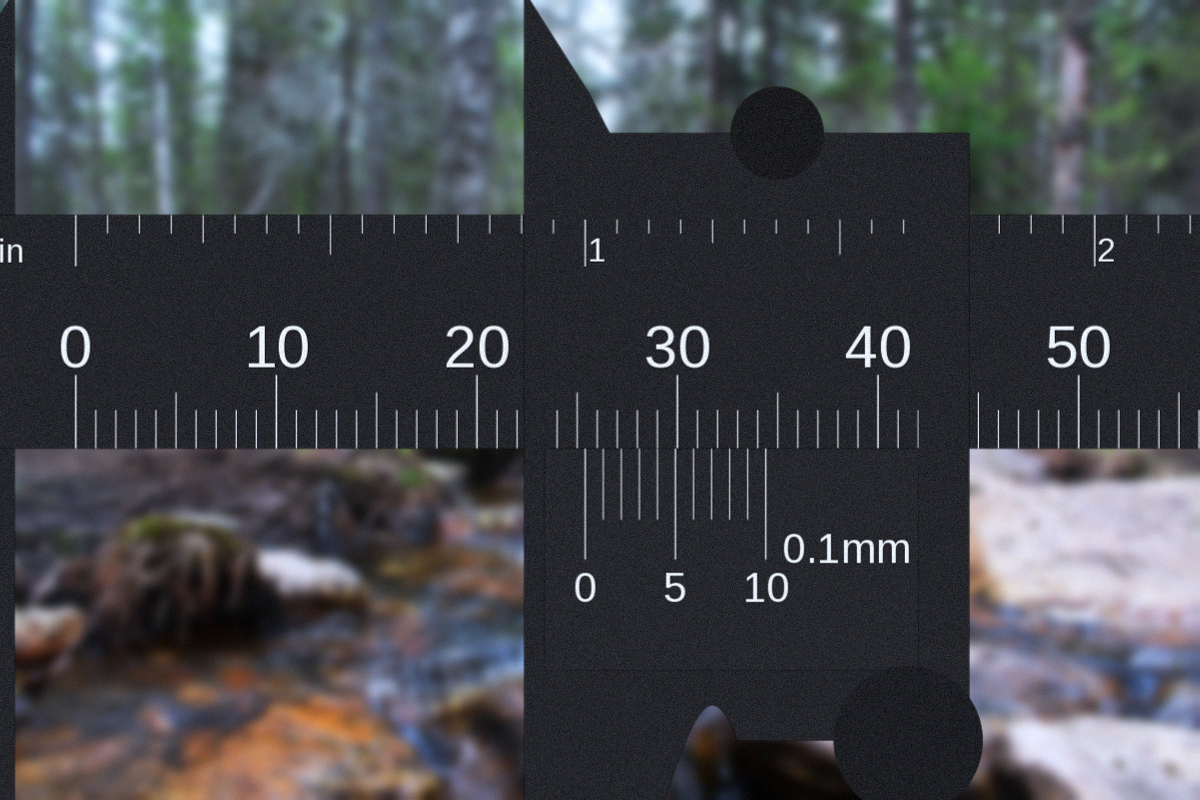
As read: 25.4,mm
